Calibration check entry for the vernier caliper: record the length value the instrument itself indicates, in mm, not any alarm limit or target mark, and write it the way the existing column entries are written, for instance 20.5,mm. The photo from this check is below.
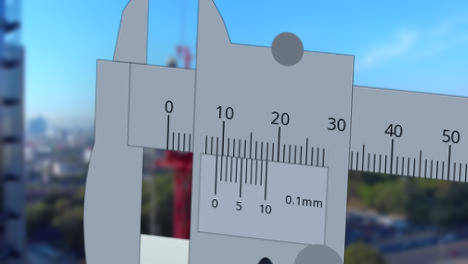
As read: 9.0,mm
